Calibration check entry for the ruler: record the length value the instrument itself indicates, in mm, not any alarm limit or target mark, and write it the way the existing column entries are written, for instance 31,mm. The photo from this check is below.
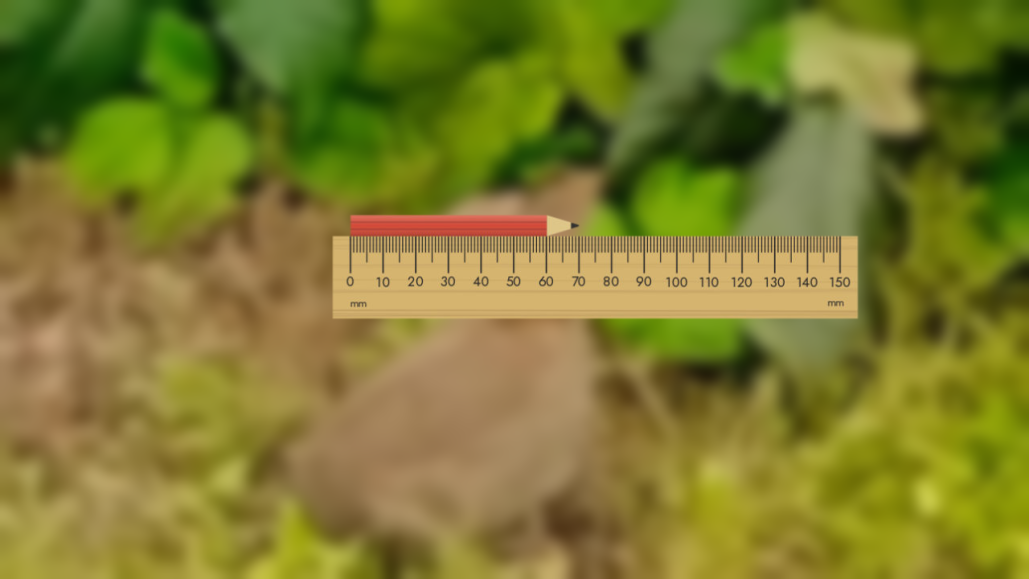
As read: 70,mm
